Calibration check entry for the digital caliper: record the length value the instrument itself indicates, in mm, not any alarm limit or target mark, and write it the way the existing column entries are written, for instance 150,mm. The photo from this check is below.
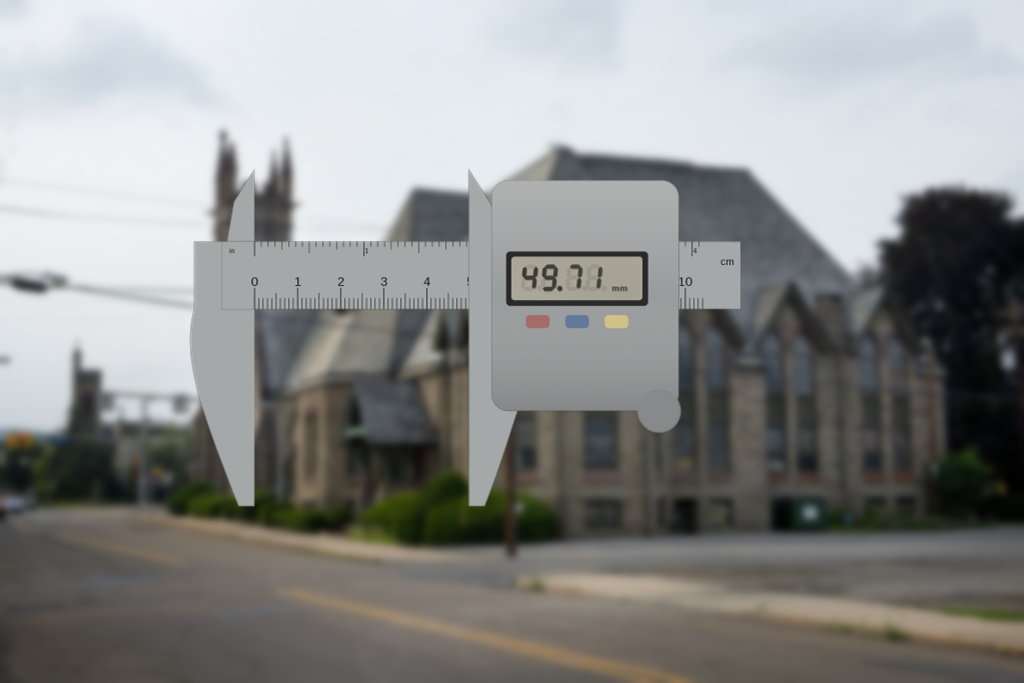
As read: 49.71,mm
